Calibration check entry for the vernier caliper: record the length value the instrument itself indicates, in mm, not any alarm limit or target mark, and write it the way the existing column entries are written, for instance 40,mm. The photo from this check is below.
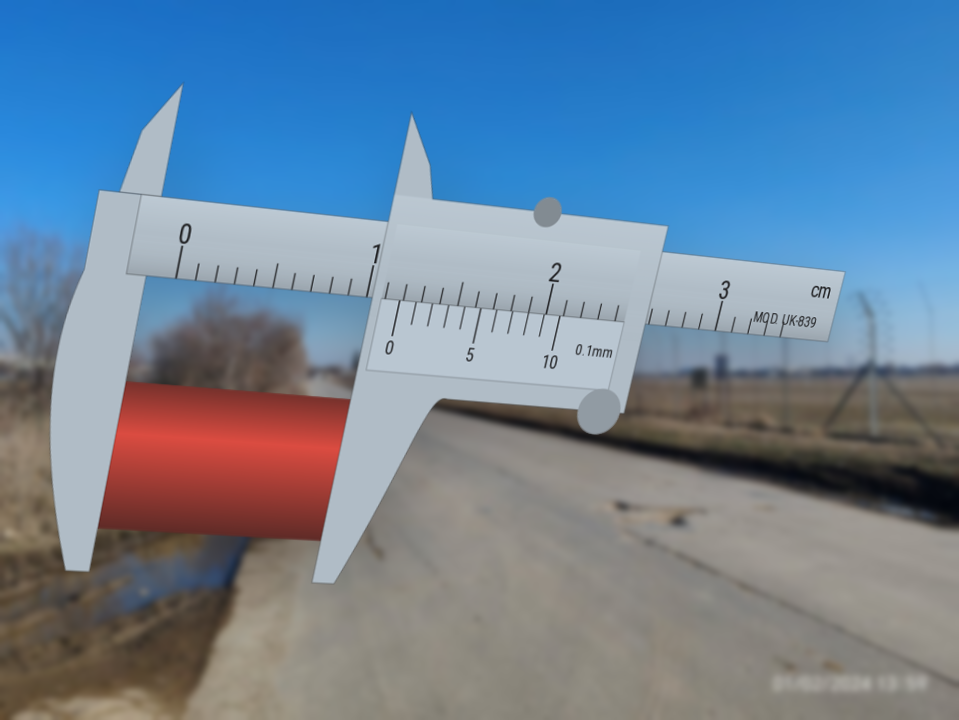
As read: 11.8,mm
